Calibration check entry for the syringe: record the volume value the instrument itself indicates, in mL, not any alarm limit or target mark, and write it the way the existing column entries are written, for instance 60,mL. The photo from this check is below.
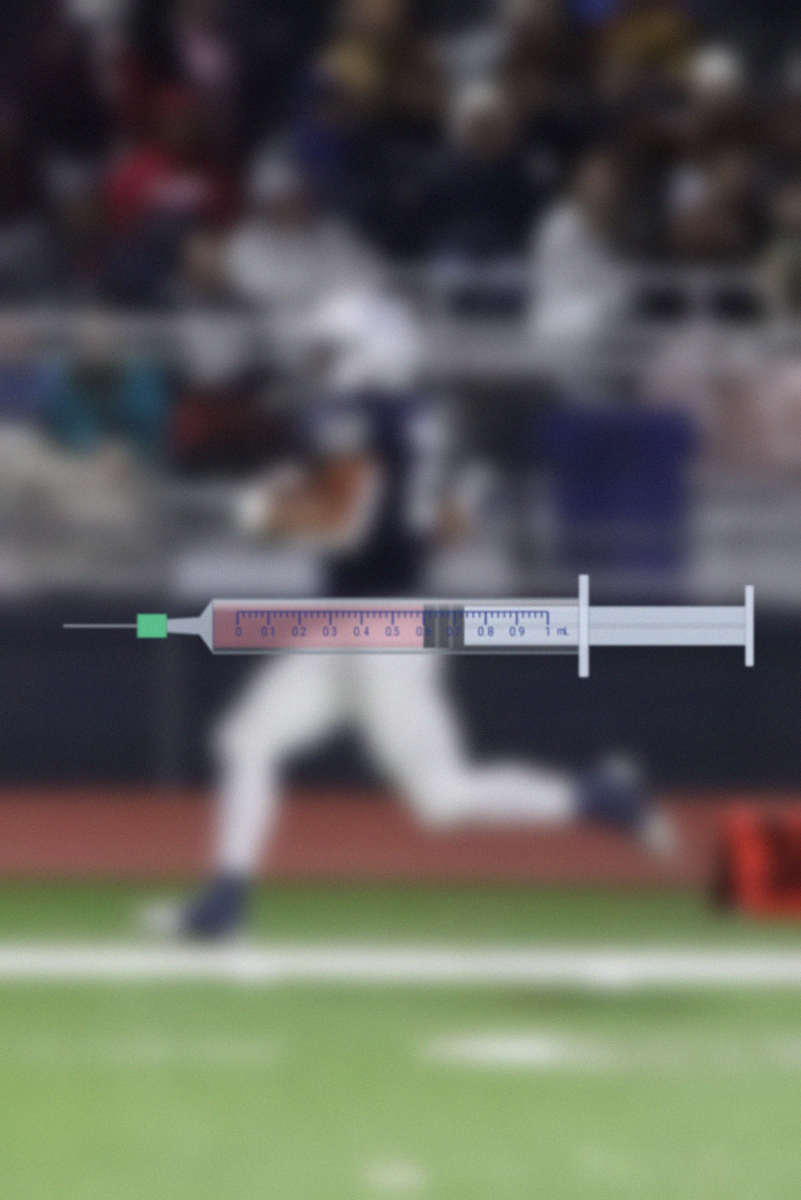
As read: 0.6,mL
